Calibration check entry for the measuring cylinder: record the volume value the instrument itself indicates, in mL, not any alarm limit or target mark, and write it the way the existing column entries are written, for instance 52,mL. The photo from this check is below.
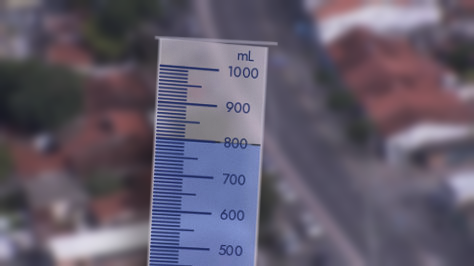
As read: 800,mL
